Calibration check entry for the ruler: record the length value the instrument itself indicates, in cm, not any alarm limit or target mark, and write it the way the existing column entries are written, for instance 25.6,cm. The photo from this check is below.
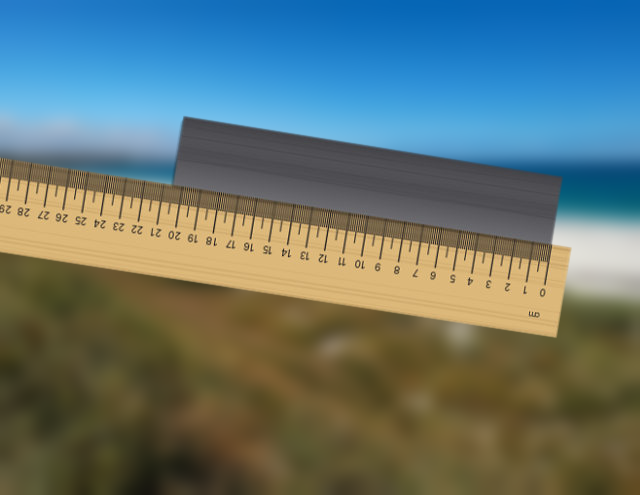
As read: 20.5,cm
